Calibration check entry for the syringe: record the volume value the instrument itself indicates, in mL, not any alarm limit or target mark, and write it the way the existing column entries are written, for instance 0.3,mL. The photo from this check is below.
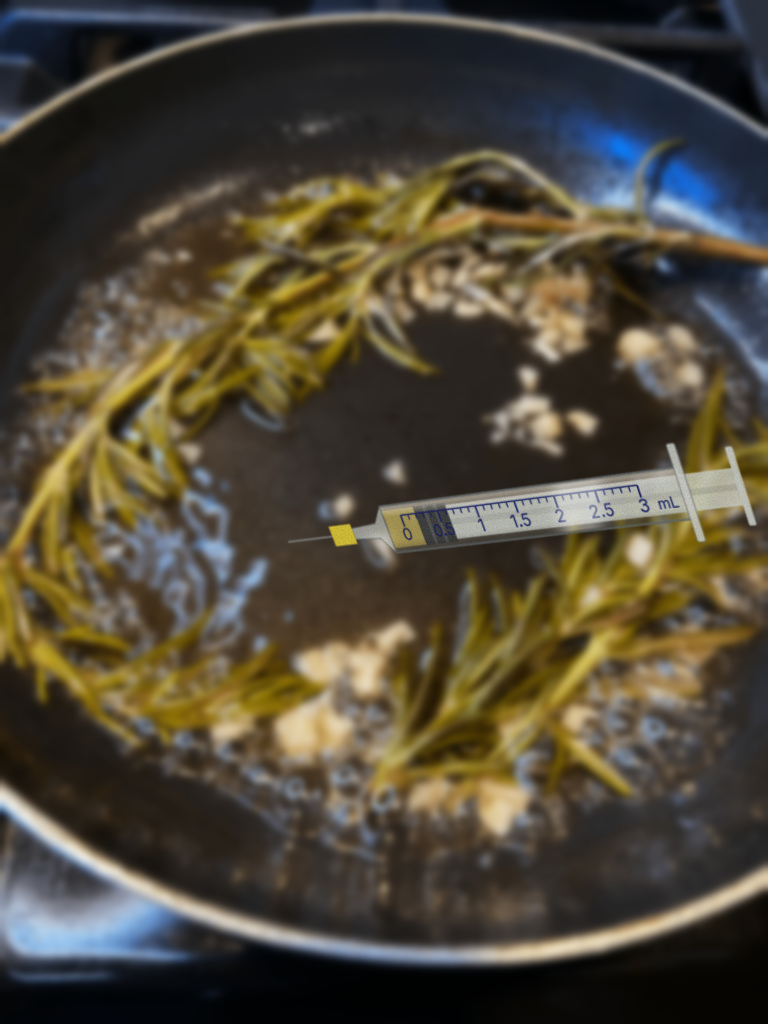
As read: 0.2,mL
